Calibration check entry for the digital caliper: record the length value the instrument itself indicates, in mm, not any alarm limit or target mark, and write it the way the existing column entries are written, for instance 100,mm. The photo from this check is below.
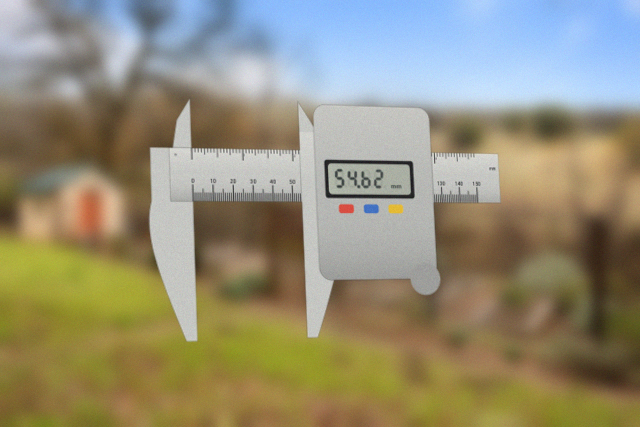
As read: 54.62,mm
